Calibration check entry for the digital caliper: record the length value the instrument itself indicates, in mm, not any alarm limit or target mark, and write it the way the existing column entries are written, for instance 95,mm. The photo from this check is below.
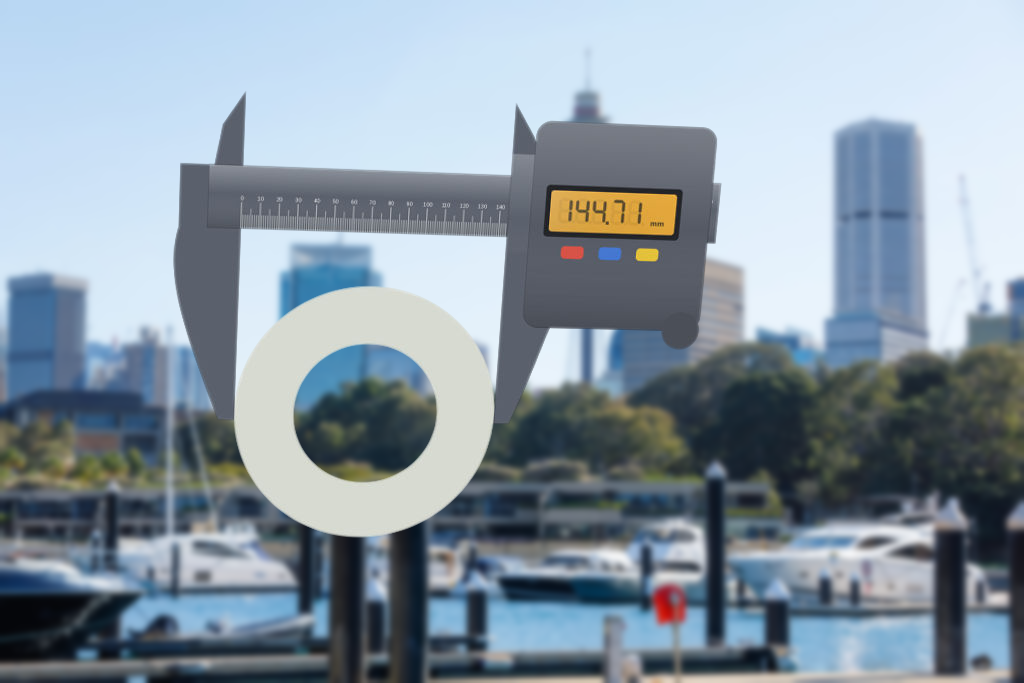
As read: 144.71,mm
